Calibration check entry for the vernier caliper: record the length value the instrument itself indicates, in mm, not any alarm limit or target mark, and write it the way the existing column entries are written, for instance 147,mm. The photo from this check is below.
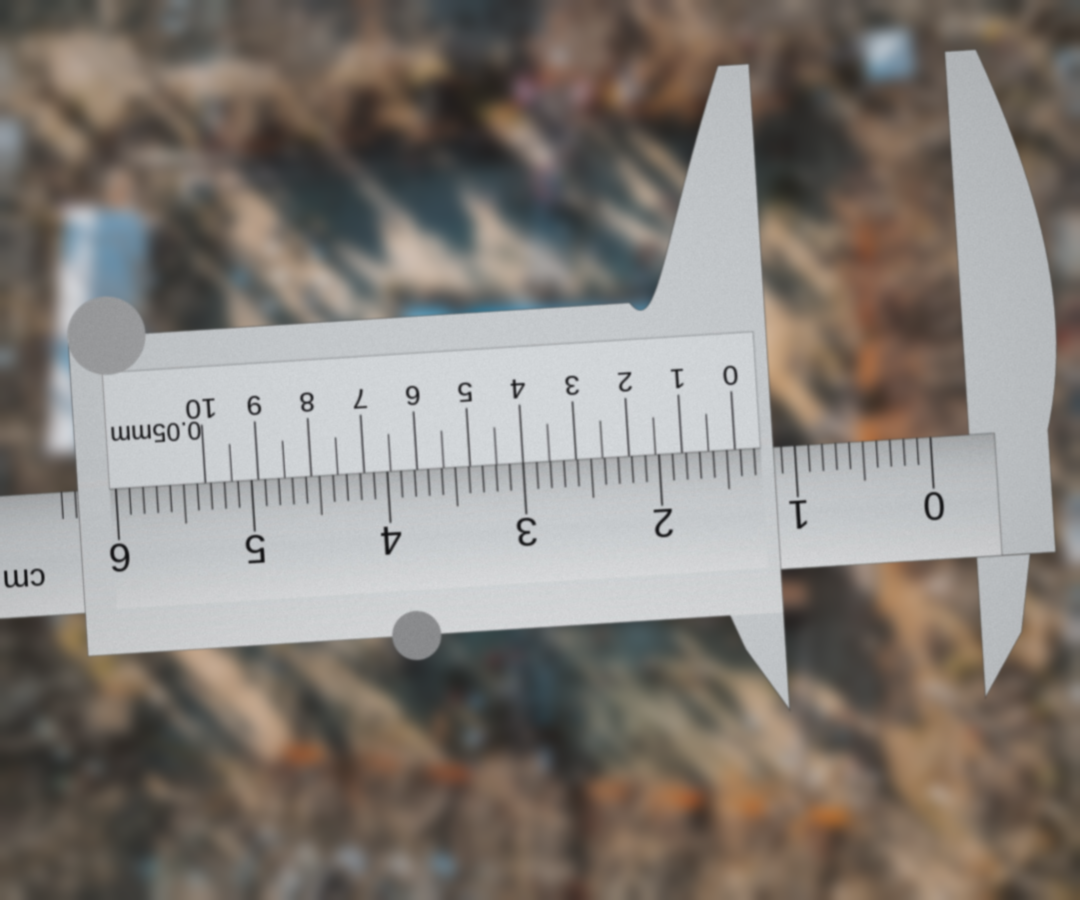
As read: 14.4,mm
